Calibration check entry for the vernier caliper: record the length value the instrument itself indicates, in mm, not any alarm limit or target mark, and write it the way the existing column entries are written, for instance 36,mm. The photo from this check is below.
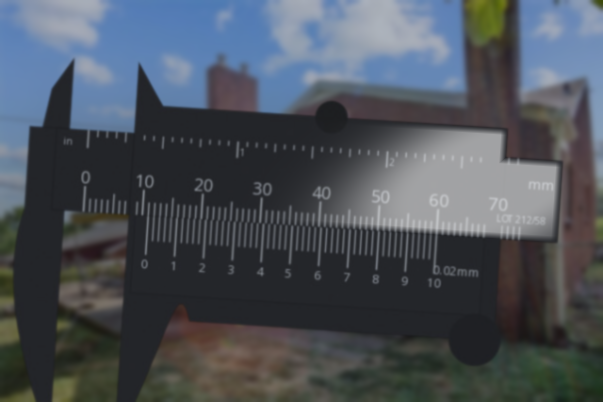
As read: 11.0,mm
